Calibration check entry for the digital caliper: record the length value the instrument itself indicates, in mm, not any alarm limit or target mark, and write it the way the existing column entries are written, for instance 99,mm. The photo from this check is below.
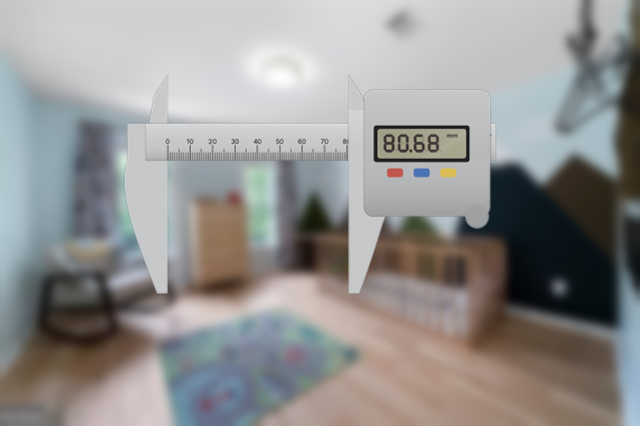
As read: 80.68,mm
